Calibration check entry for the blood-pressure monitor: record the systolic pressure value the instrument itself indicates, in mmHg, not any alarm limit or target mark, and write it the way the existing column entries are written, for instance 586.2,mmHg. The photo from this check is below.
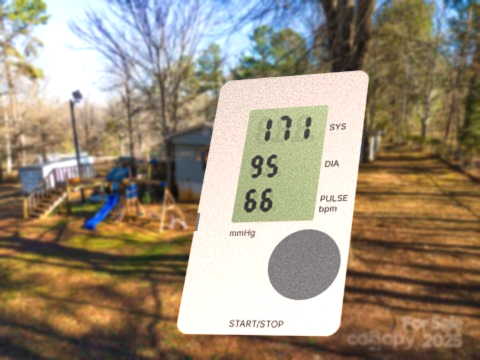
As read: 171,mmHg
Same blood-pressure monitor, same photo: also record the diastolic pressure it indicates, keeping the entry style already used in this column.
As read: 95,mmHg
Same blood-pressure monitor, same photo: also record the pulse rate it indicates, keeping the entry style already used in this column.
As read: 66,bpm
